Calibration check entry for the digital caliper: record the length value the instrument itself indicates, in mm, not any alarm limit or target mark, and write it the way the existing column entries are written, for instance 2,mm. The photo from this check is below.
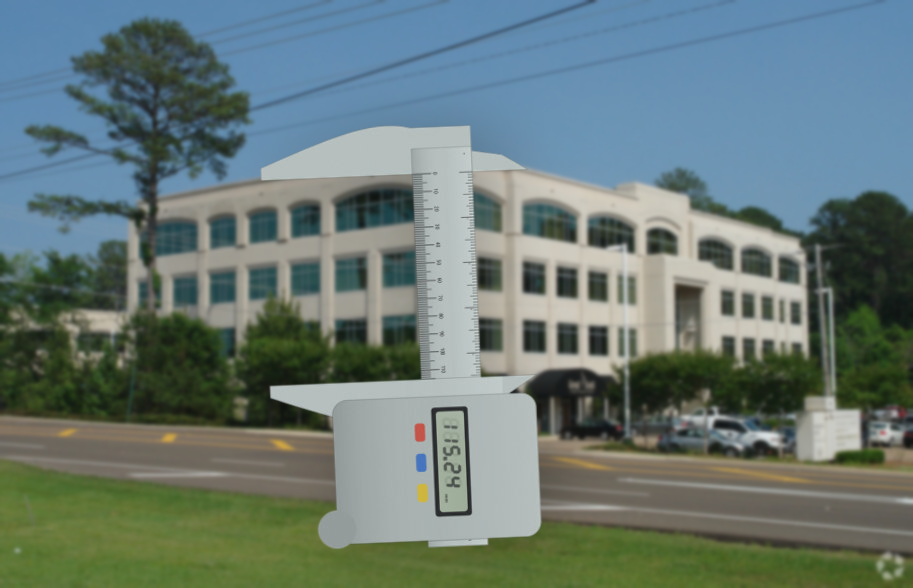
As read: 115.24,mm
